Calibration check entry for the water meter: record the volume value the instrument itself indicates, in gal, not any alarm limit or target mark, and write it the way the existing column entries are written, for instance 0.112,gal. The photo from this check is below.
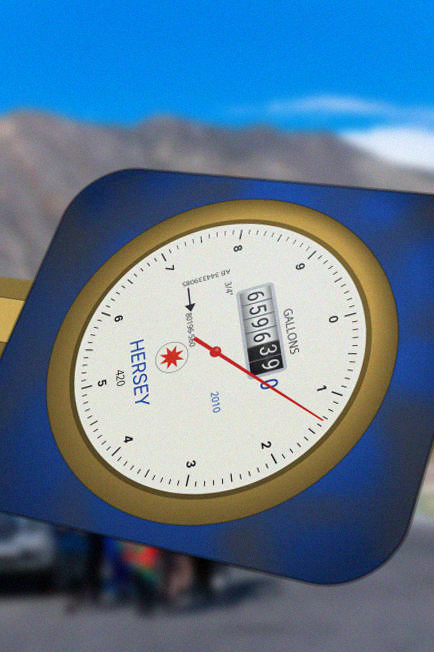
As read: 6596391.3,gal
